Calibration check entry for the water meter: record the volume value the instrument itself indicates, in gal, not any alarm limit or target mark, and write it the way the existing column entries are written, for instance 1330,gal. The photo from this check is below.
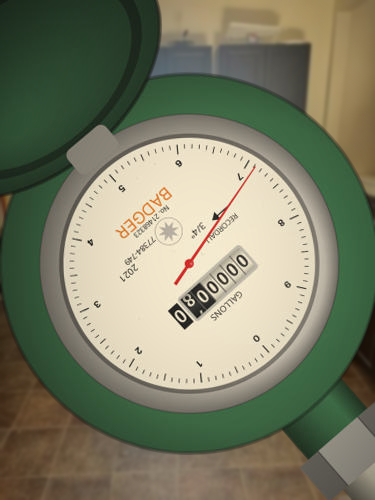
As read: 77.1,gal
